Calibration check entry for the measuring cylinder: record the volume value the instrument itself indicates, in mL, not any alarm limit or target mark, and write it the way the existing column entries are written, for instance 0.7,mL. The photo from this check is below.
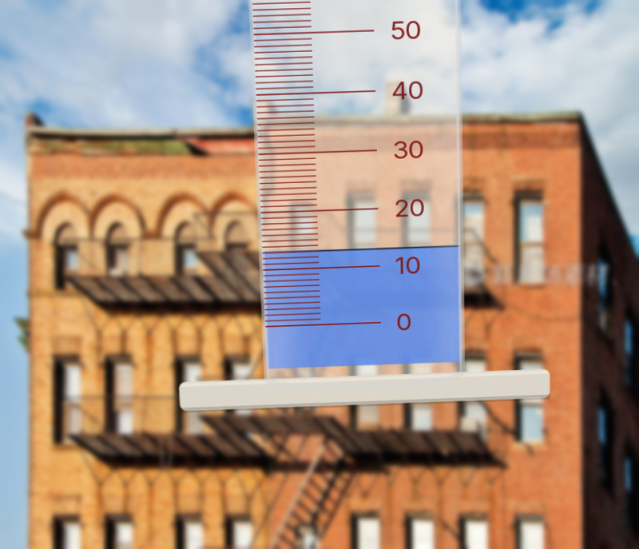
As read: 13,mL
